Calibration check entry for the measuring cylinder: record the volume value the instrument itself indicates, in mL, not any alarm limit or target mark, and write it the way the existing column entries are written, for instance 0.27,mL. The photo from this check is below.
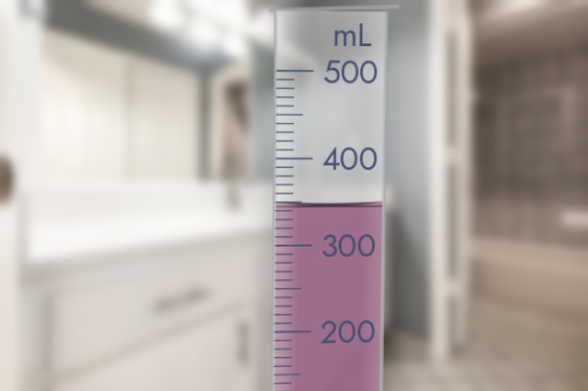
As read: 345,mL
